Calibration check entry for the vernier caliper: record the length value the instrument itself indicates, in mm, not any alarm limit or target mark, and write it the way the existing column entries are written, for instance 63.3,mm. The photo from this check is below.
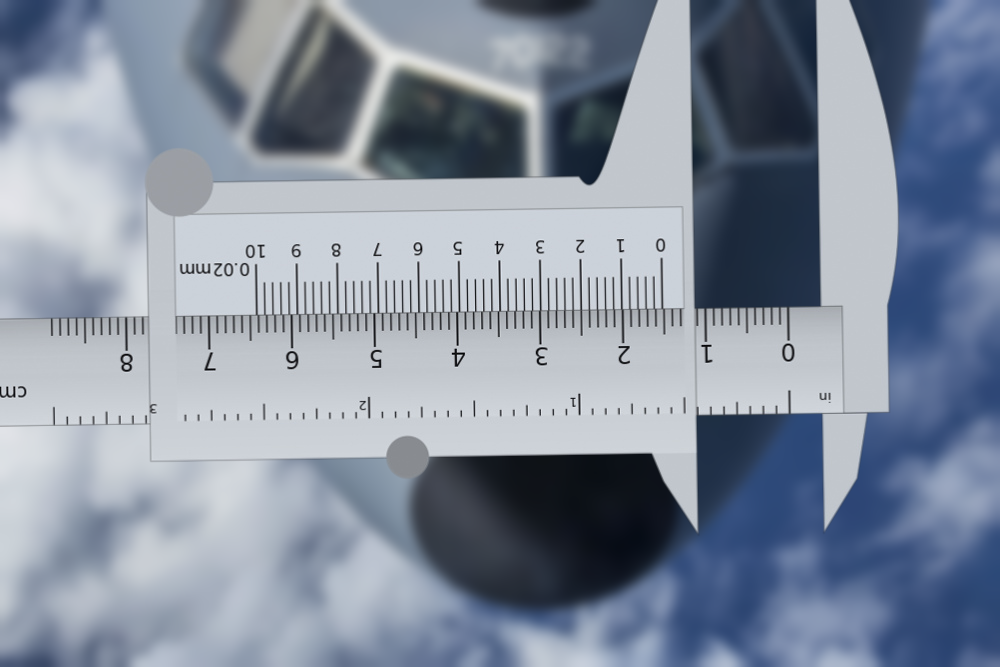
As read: 15.2,mm
